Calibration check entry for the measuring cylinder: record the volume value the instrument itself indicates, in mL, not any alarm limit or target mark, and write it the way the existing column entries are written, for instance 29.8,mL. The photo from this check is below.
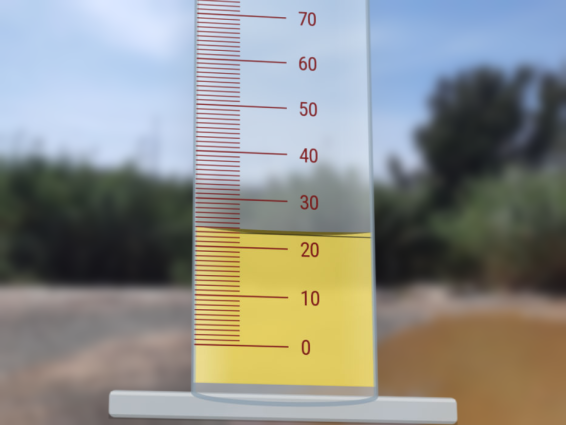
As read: 23,mL
